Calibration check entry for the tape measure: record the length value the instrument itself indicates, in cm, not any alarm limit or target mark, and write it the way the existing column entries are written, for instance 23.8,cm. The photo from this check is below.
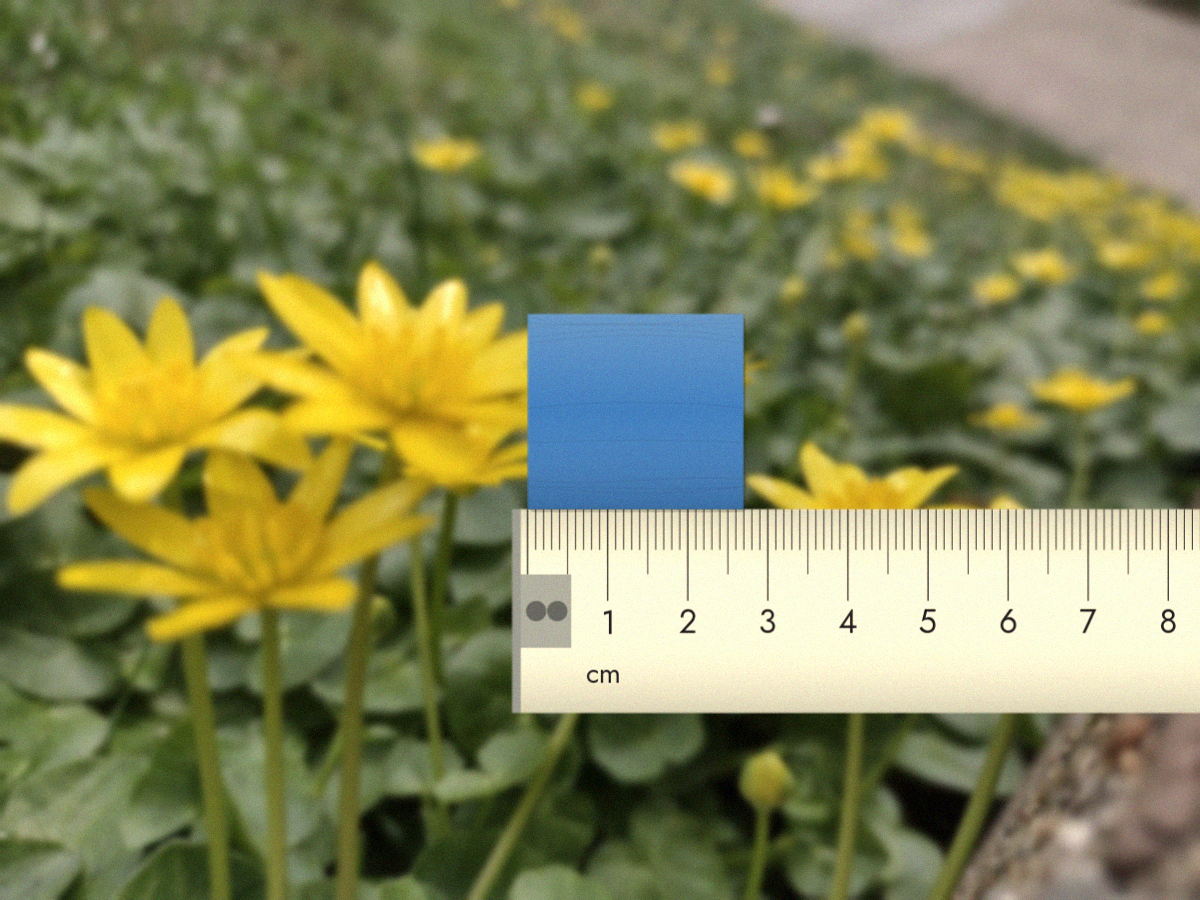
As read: 2.7,cm
